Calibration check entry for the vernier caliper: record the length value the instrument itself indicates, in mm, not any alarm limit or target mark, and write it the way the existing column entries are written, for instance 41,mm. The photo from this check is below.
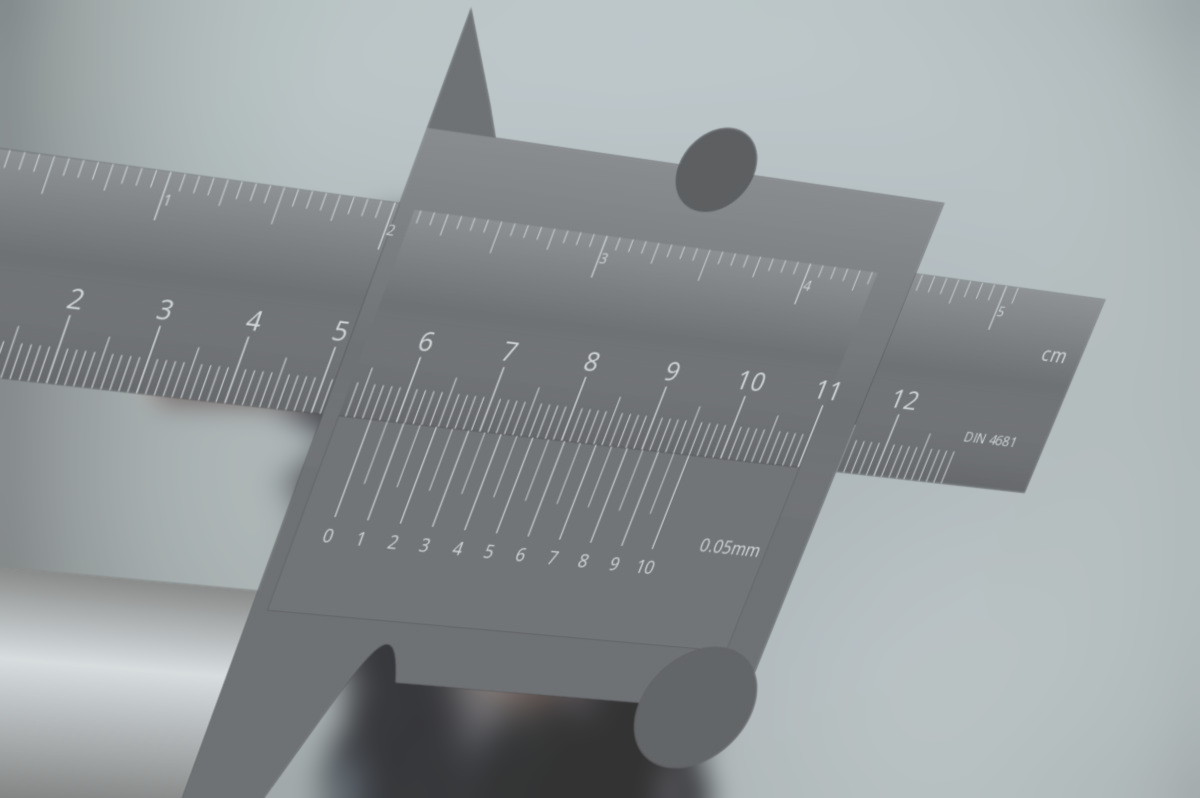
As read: 57.0,mm
